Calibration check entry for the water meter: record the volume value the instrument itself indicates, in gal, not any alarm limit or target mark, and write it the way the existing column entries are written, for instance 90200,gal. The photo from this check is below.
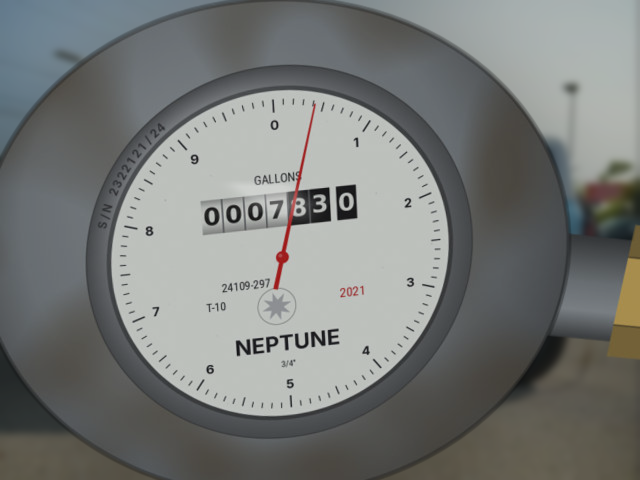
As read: 7830.4,gal
